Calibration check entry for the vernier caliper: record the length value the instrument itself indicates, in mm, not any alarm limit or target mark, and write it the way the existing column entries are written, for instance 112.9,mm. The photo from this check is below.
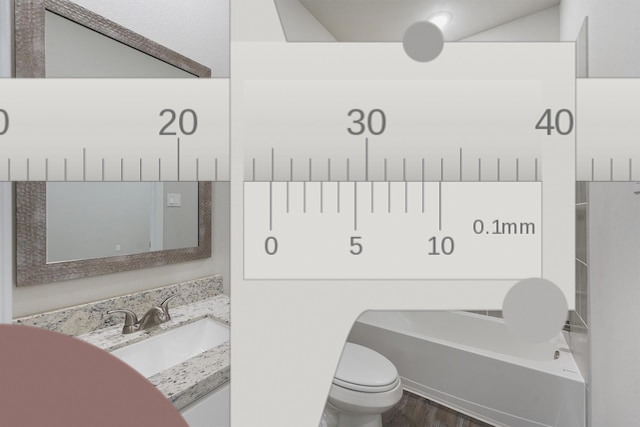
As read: 24.9,mm
